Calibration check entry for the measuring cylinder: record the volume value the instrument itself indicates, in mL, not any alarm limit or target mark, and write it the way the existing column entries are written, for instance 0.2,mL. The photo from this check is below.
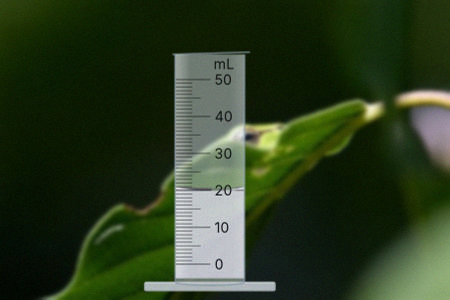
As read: 20,mL
